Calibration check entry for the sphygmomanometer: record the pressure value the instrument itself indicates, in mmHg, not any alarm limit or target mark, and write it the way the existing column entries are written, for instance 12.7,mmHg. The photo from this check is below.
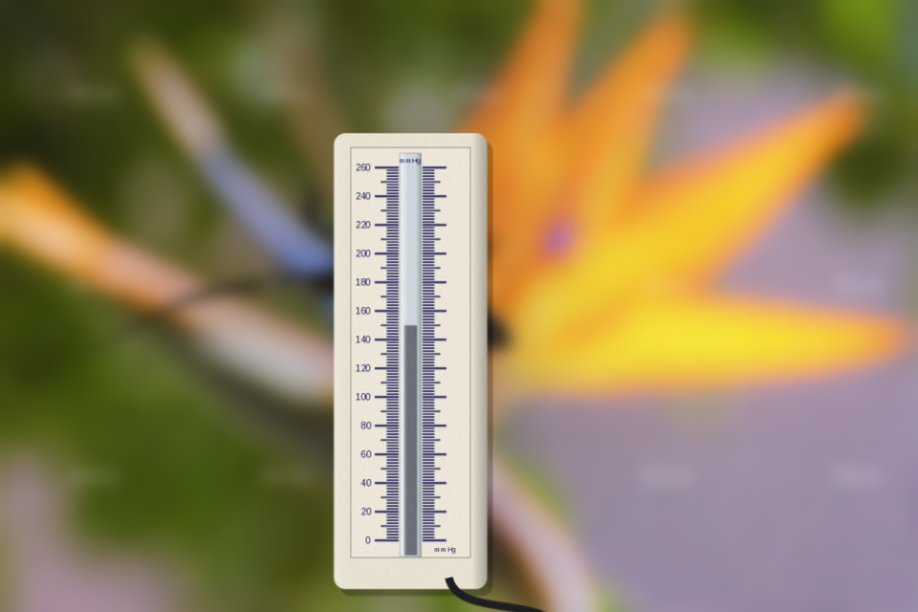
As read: 150,mmHg
